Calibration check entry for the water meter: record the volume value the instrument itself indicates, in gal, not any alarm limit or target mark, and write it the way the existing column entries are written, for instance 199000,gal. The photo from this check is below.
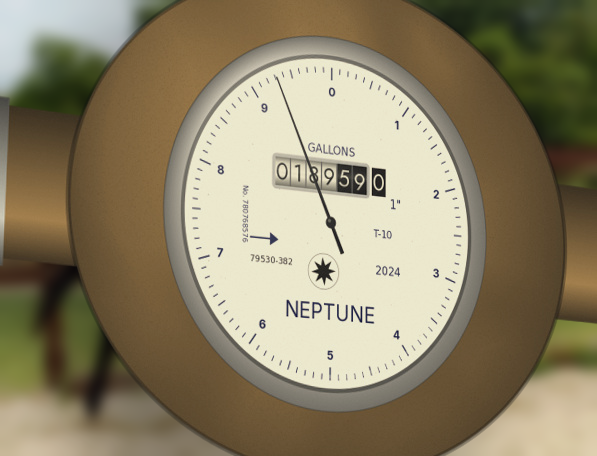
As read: 189589.3,gal
